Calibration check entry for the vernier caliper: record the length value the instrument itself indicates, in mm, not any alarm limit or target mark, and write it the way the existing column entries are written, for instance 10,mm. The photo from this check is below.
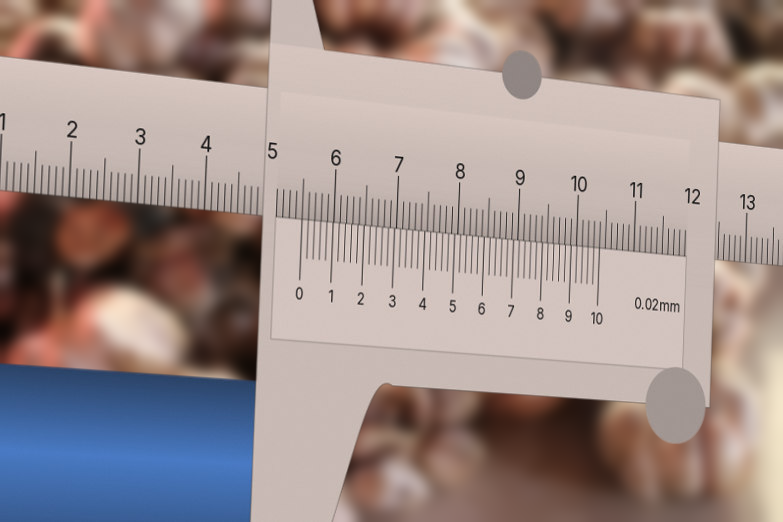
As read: 55.0,mm
